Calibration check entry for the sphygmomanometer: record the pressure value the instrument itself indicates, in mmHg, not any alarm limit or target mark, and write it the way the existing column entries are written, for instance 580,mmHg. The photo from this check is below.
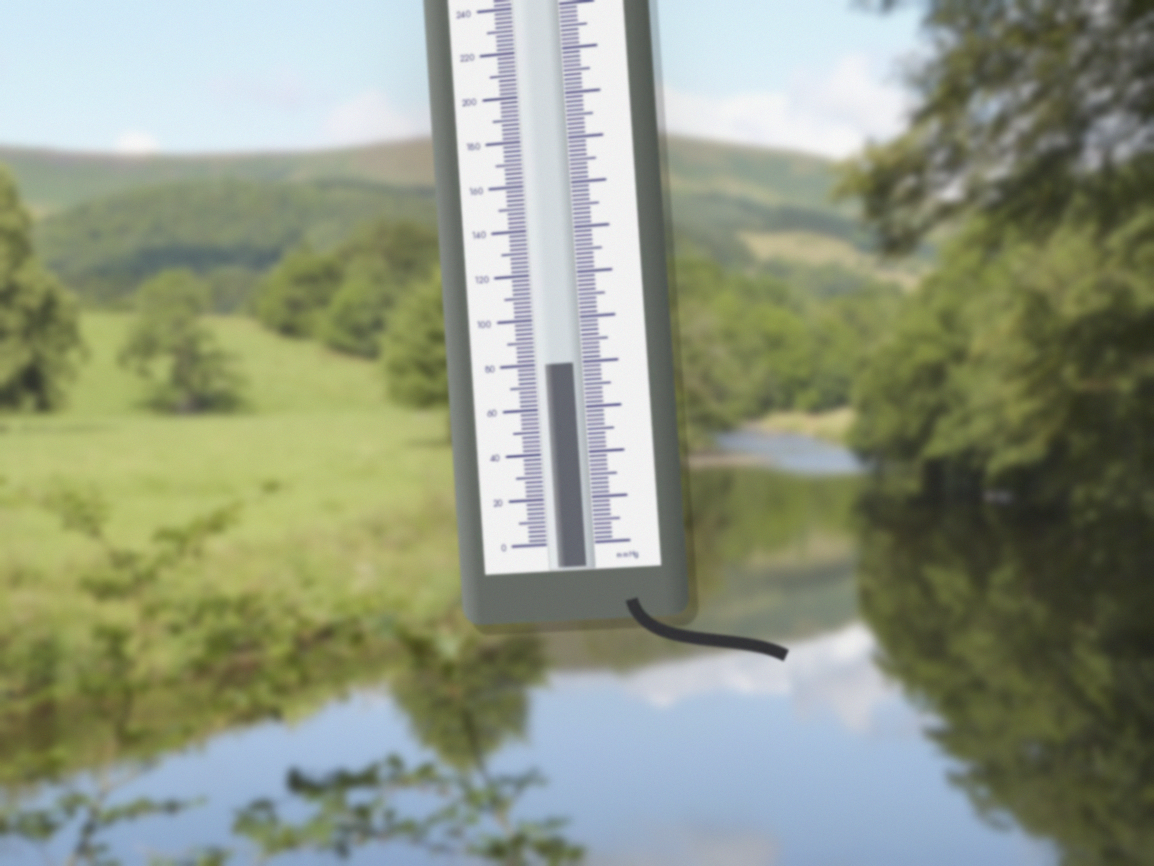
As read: 80,mmHg
